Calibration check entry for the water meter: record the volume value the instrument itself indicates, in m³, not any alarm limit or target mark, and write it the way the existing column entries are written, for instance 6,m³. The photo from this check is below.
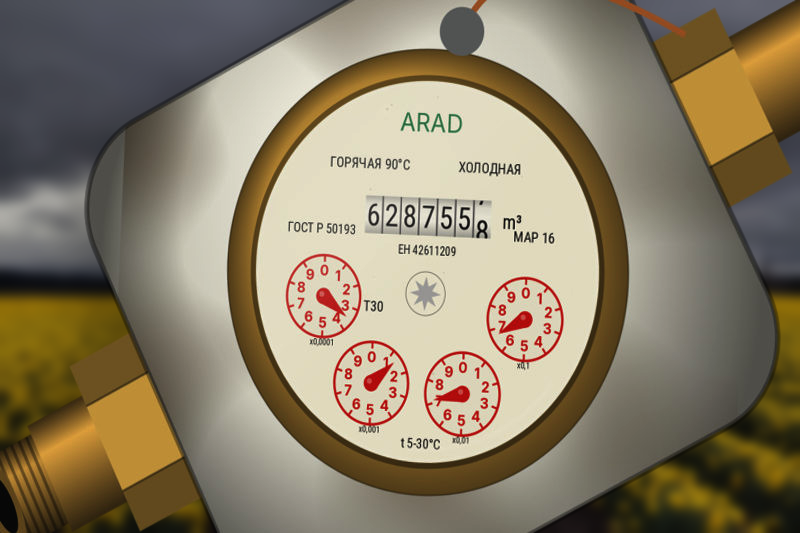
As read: 6287557.6713,m³
